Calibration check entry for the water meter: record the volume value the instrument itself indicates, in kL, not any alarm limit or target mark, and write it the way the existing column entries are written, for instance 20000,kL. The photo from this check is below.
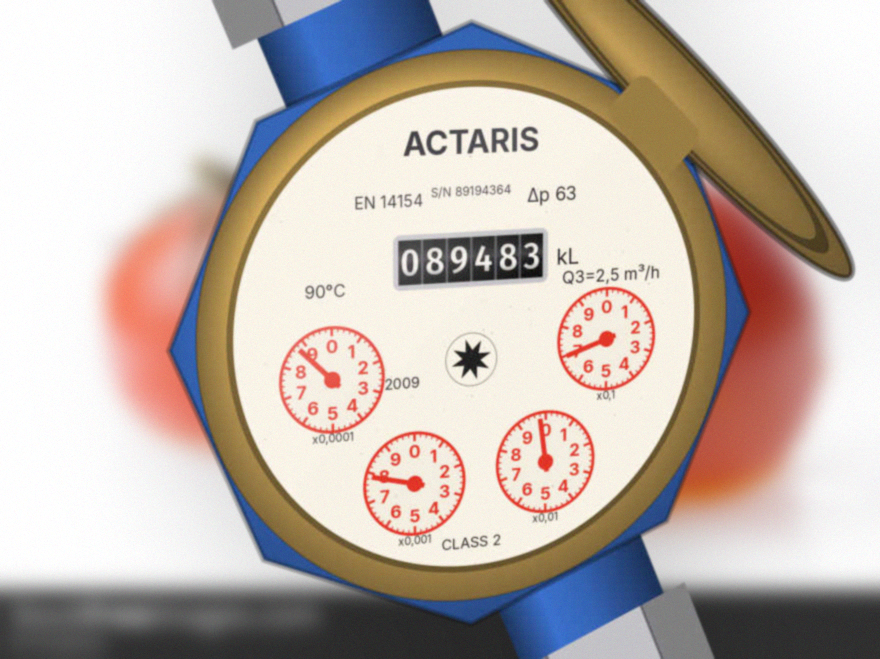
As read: 89483.6978,kL
